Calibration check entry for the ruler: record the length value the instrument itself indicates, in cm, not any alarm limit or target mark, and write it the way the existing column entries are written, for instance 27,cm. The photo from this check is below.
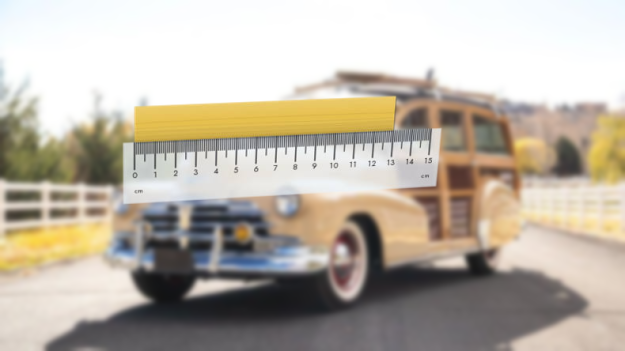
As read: 13,cm
